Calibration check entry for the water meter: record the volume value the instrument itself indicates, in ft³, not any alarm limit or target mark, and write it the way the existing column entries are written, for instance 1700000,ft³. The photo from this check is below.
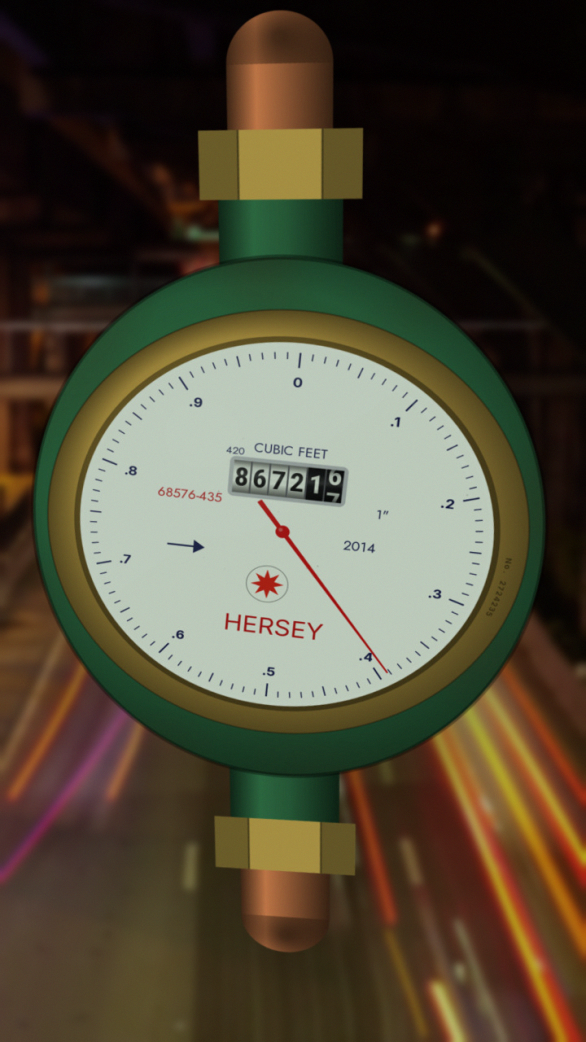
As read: 867216.39,ft³
